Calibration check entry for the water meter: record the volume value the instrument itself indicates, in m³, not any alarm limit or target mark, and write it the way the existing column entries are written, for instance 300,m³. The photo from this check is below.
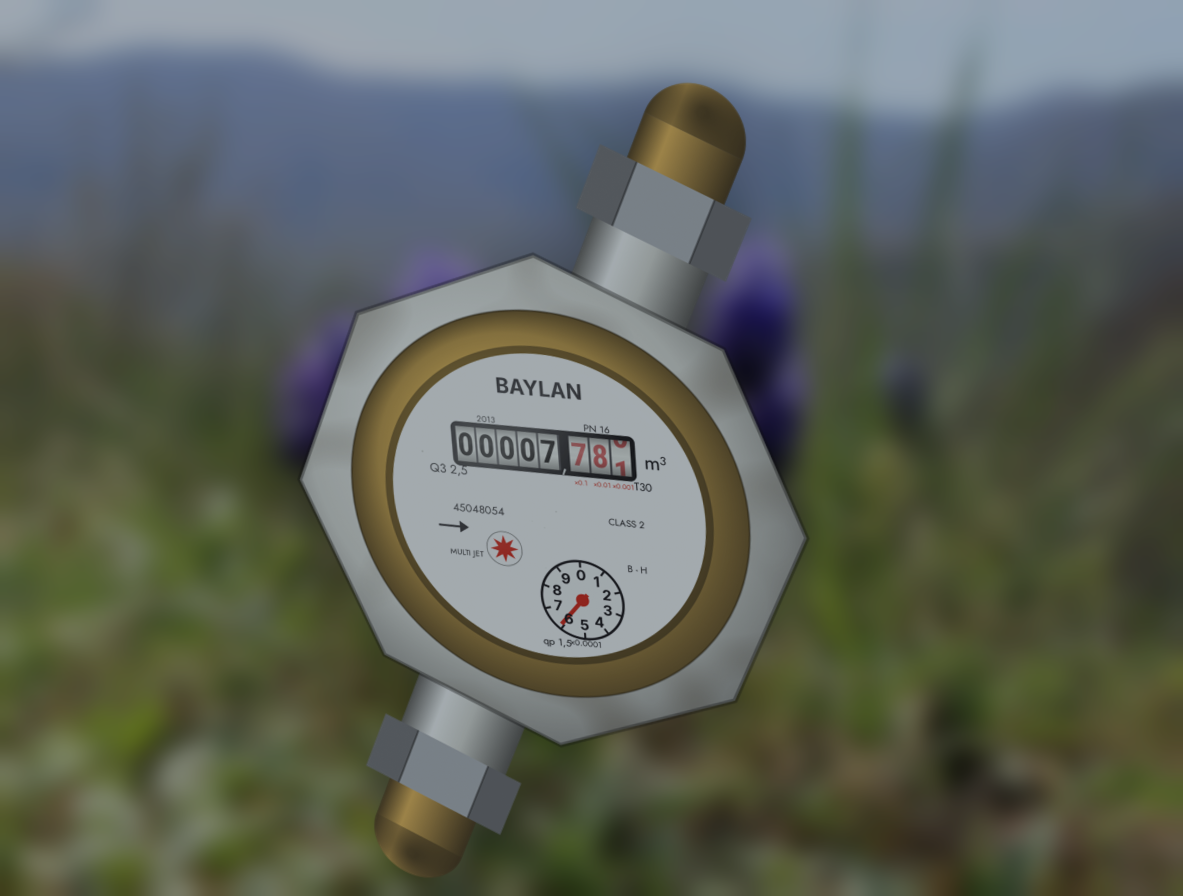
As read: 7.7806,m³
